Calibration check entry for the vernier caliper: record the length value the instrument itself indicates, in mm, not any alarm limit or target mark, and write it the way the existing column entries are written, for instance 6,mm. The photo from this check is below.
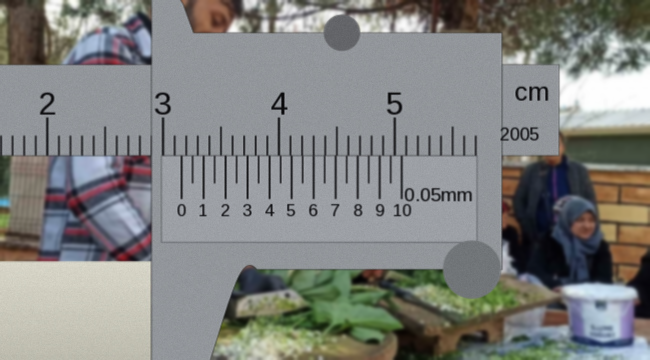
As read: 31.6,mm
